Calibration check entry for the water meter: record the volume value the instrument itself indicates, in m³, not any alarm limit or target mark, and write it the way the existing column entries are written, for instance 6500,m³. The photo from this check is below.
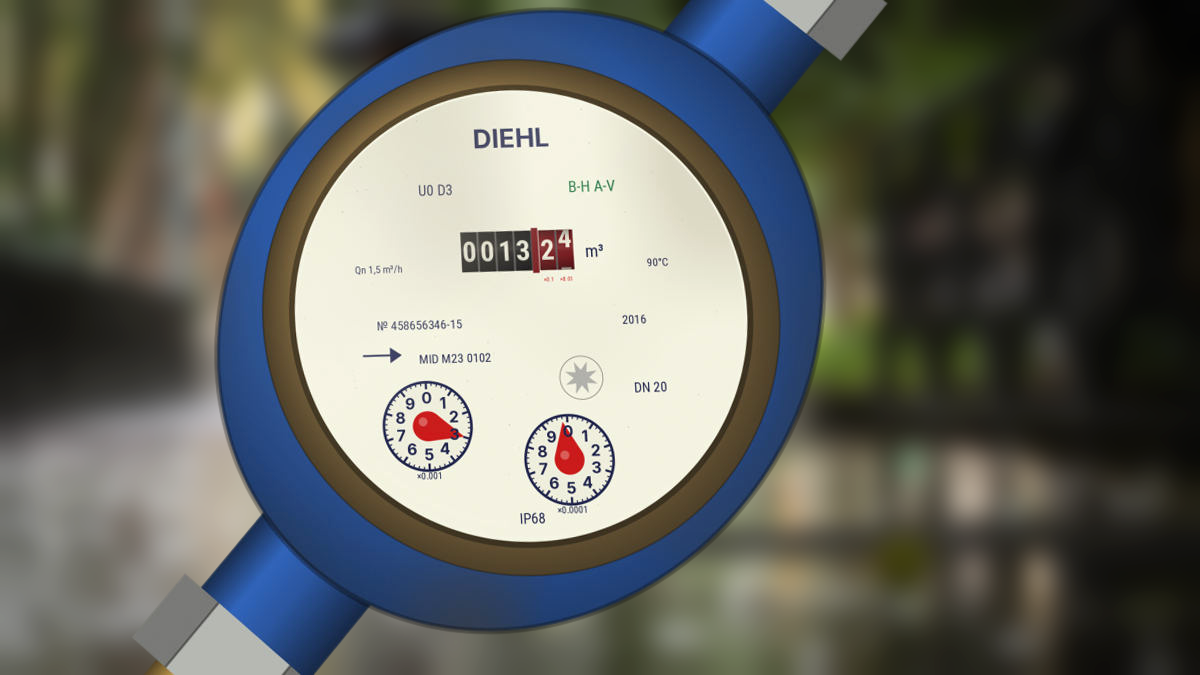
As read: 13.2429,m³
